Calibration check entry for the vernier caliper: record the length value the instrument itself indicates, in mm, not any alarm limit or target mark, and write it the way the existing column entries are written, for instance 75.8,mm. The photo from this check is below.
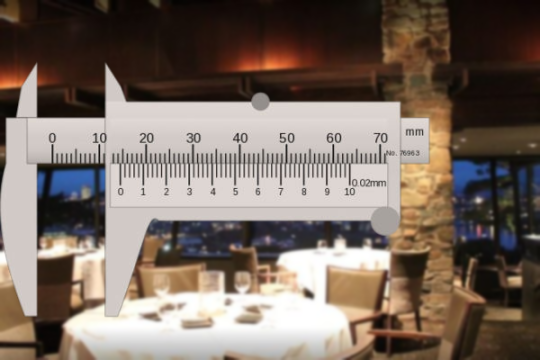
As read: 14.5,mm
